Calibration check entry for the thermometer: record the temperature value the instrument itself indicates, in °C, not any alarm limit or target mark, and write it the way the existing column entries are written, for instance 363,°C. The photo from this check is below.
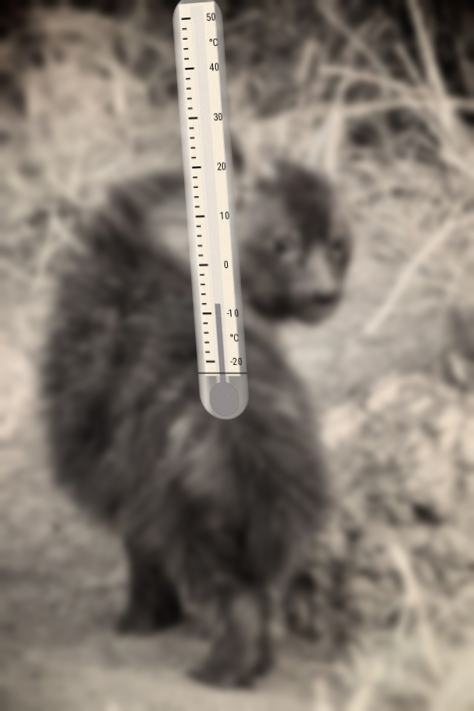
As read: -8,°C
